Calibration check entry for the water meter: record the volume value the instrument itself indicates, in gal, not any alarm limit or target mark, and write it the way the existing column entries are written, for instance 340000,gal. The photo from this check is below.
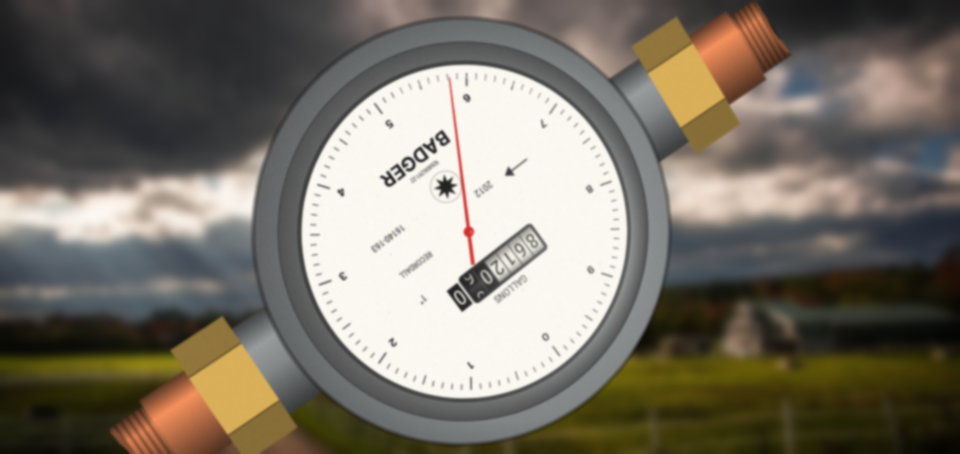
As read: 8612055.8,gal
